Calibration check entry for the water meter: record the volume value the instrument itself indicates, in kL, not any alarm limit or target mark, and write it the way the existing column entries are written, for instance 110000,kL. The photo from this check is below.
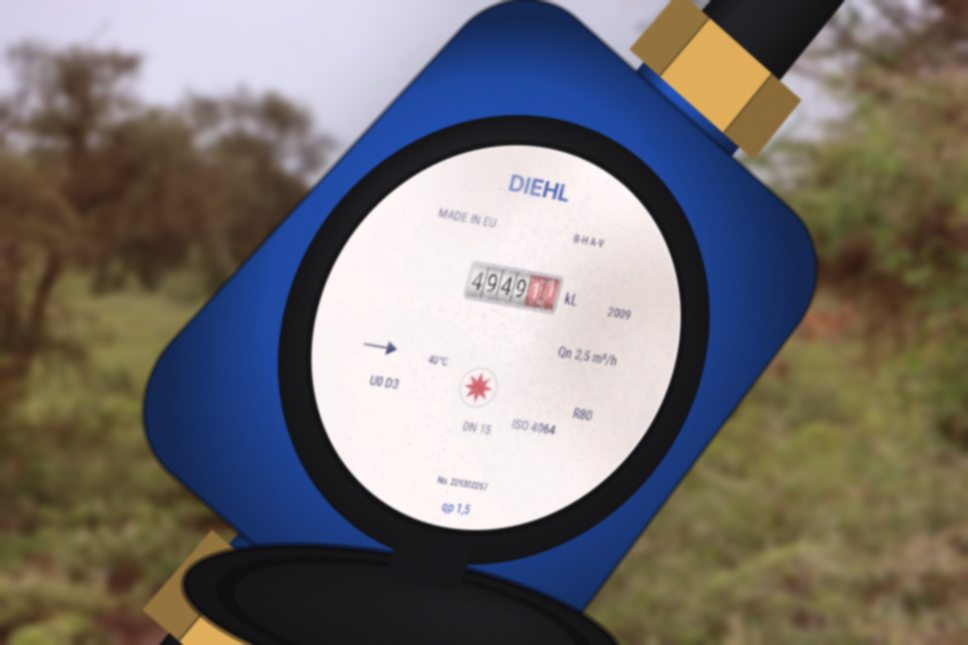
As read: 4949.11,kL
